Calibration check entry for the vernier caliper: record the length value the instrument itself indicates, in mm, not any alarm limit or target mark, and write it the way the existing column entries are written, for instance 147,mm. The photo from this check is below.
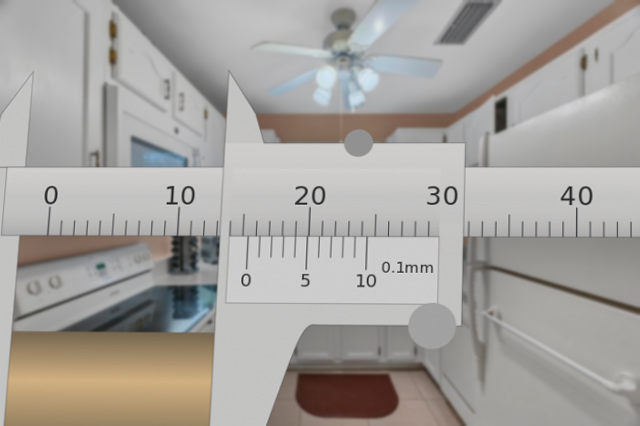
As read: 15.4,mm
